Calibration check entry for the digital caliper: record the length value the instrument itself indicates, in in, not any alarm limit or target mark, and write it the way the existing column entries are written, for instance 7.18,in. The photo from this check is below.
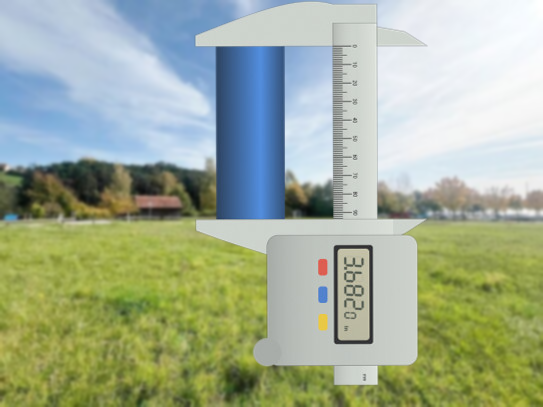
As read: 3.6820,in
